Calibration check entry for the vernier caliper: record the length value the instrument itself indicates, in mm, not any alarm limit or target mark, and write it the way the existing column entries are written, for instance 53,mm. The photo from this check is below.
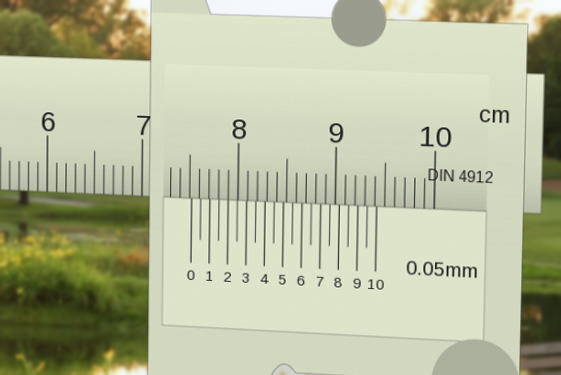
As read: 75.2,mm
